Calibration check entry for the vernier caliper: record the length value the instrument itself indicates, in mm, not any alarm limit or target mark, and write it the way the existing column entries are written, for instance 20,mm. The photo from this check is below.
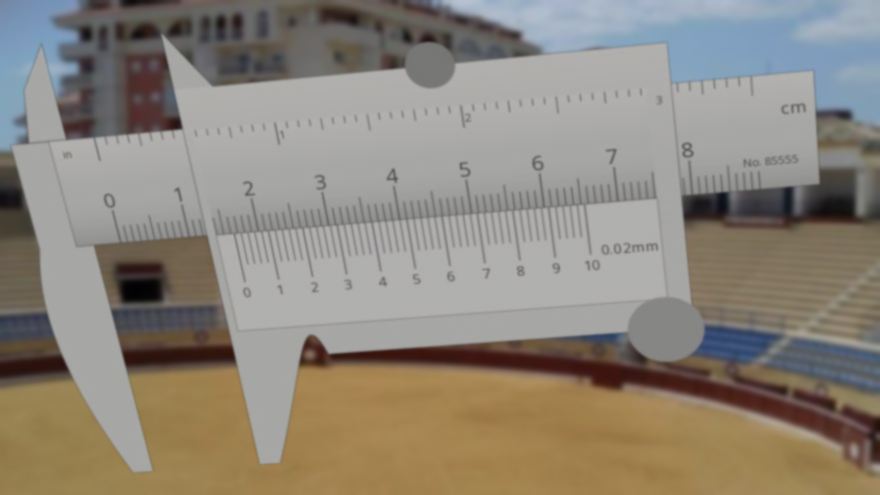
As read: 16.5,mm
